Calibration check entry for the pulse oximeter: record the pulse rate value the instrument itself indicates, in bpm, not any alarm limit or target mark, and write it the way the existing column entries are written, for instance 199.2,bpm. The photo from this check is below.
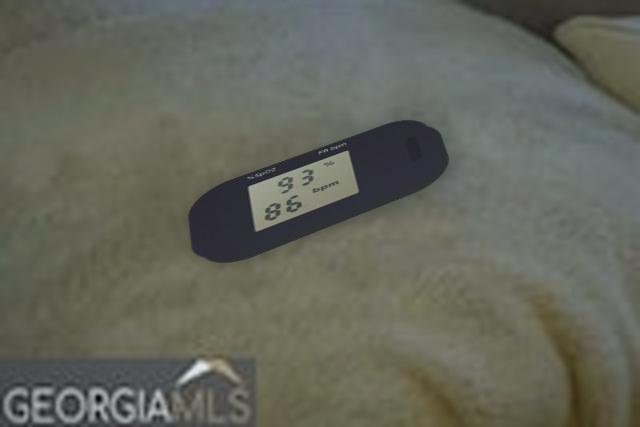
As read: 86,bpm
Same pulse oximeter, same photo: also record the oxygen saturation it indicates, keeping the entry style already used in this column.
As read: 93,%
